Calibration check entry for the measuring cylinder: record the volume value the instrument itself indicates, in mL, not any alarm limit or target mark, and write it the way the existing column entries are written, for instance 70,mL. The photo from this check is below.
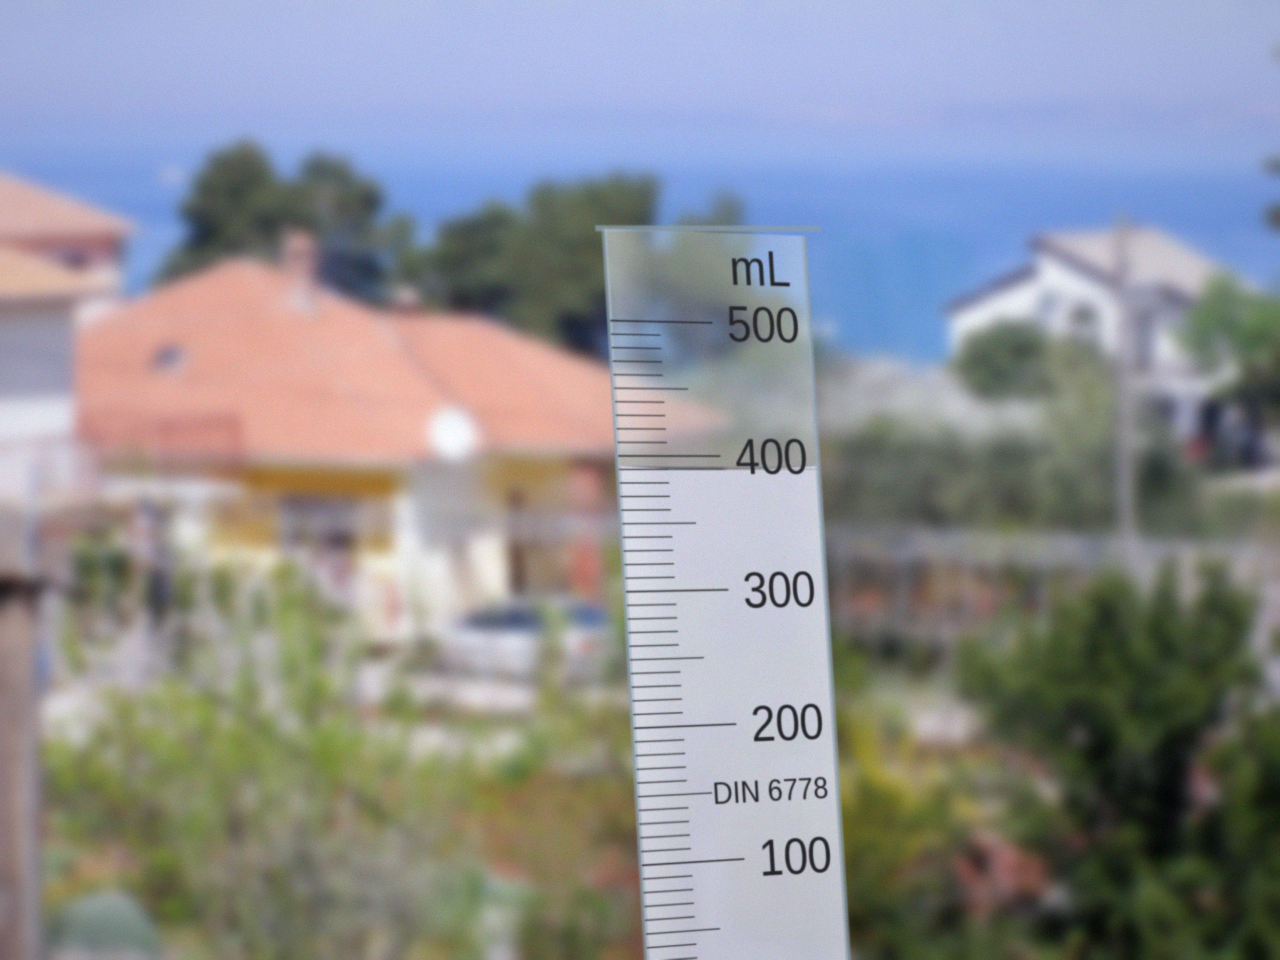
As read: 390,mL
